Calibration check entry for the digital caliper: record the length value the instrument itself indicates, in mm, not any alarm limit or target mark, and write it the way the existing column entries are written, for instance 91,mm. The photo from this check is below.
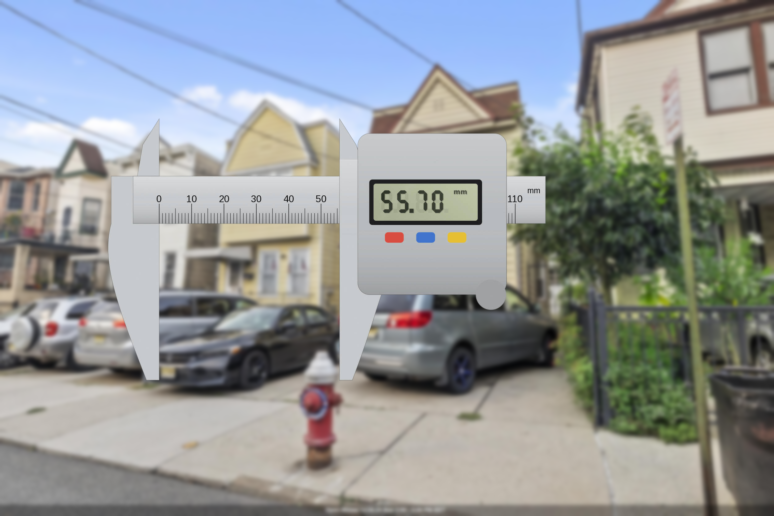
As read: 55.70,mm
